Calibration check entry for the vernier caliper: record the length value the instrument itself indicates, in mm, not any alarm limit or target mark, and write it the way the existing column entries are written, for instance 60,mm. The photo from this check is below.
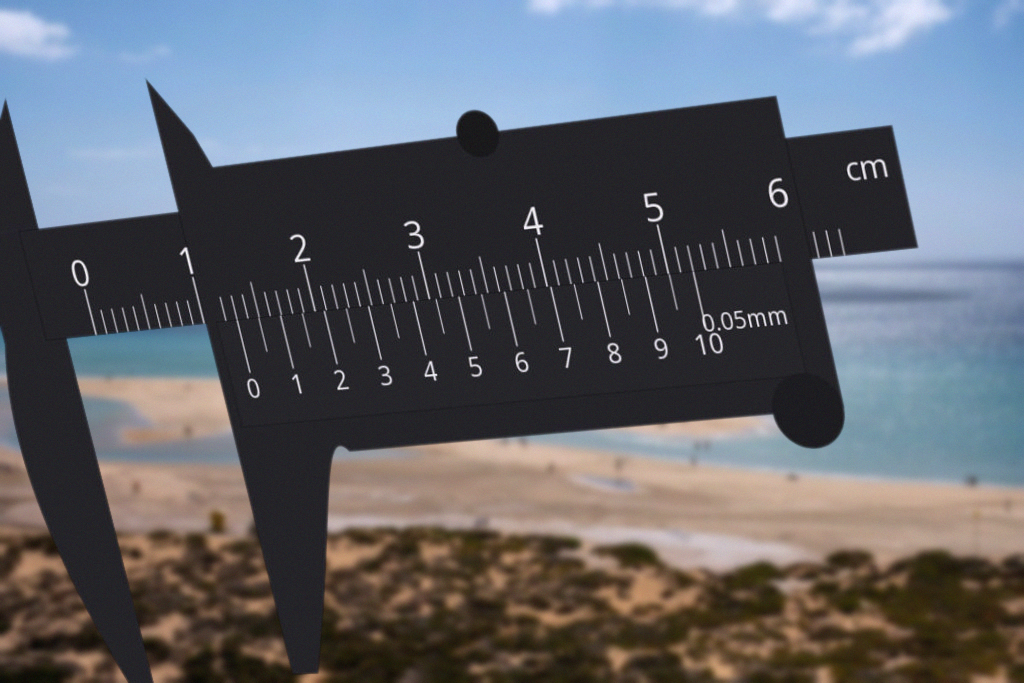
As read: 13.0,mm
